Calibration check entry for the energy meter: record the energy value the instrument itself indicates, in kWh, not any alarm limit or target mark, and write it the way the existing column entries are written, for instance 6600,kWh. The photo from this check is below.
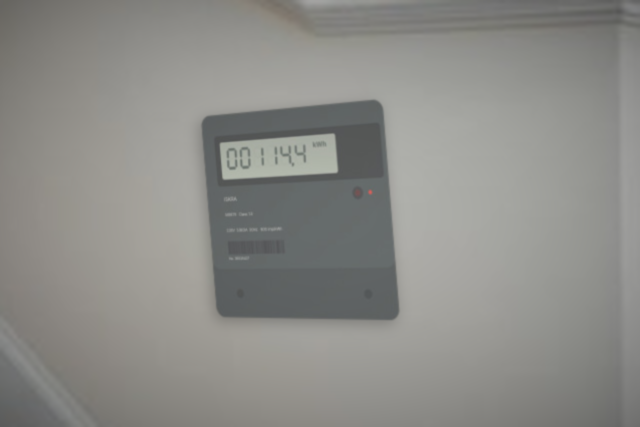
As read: 114.4,kWh
